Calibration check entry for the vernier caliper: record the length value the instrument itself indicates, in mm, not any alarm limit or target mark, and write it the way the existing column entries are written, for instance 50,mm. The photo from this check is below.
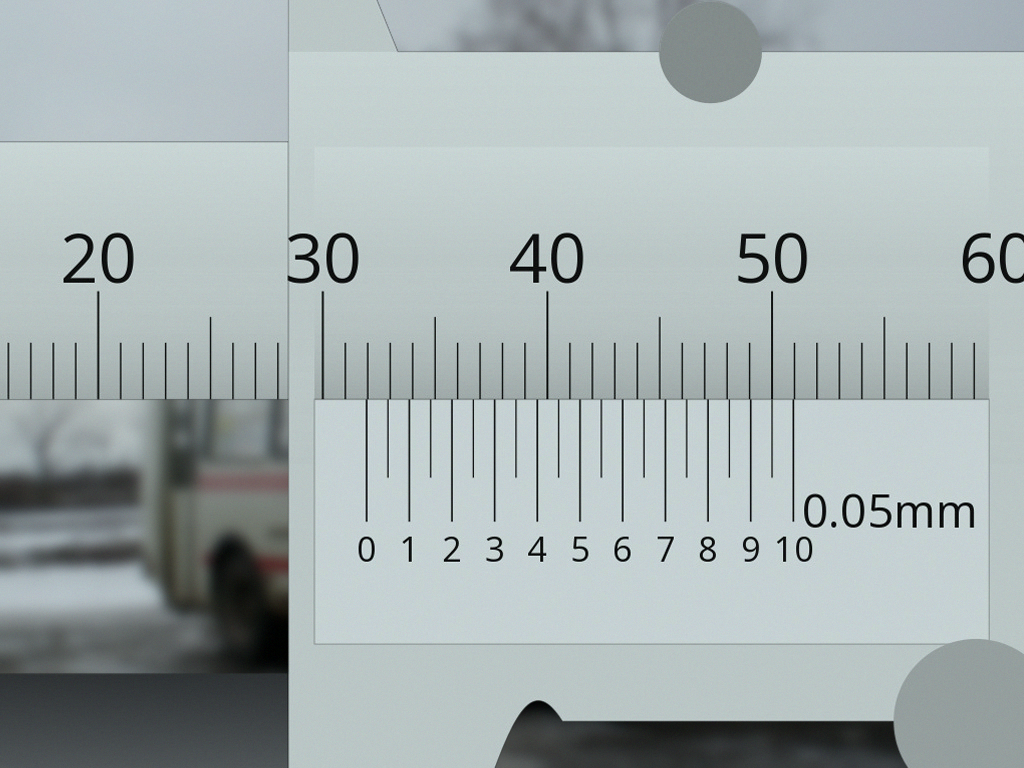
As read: 31.95,mm
